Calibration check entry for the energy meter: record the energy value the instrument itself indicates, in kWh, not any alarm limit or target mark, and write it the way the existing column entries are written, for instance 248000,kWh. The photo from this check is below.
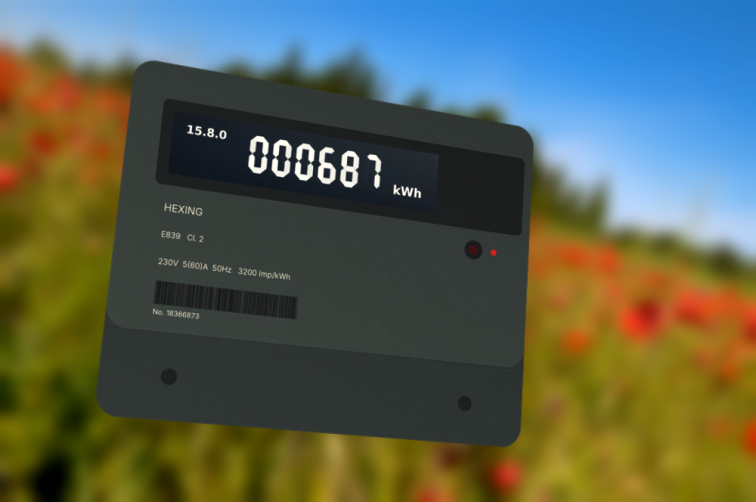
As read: 687,kWh
